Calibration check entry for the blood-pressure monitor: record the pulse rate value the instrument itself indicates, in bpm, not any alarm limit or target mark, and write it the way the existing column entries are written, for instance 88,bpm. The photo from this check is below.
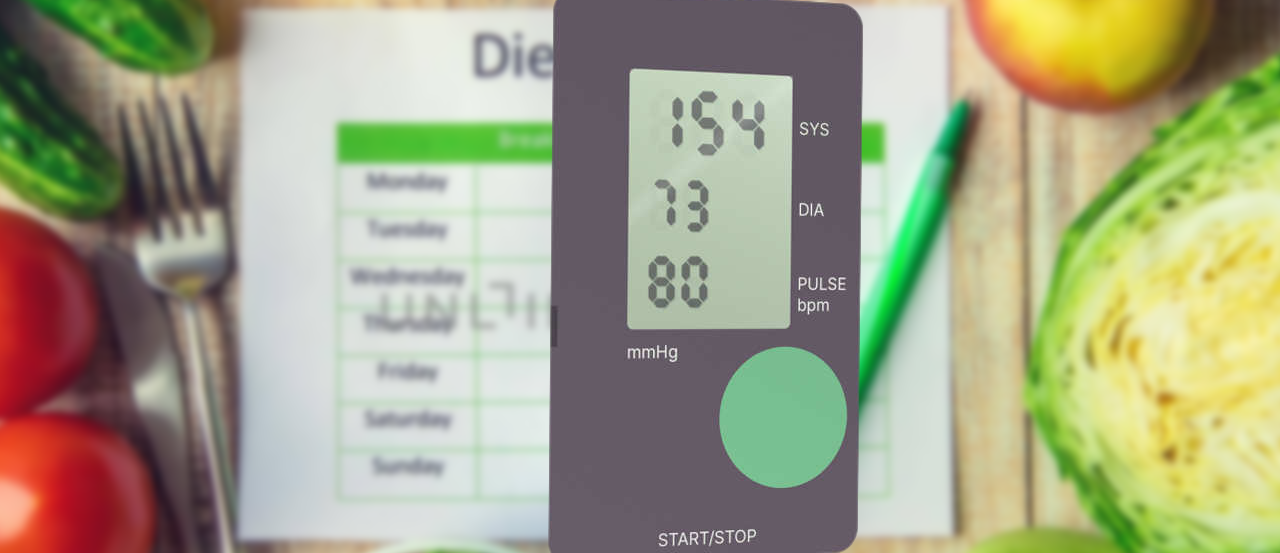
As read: 80,bpm
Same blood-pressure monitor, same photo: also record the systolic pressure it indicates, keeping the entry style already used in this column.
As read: 154,mmHg
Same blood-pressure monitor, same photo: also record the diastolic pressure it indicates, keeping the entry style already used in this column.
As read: 73,mmHg
